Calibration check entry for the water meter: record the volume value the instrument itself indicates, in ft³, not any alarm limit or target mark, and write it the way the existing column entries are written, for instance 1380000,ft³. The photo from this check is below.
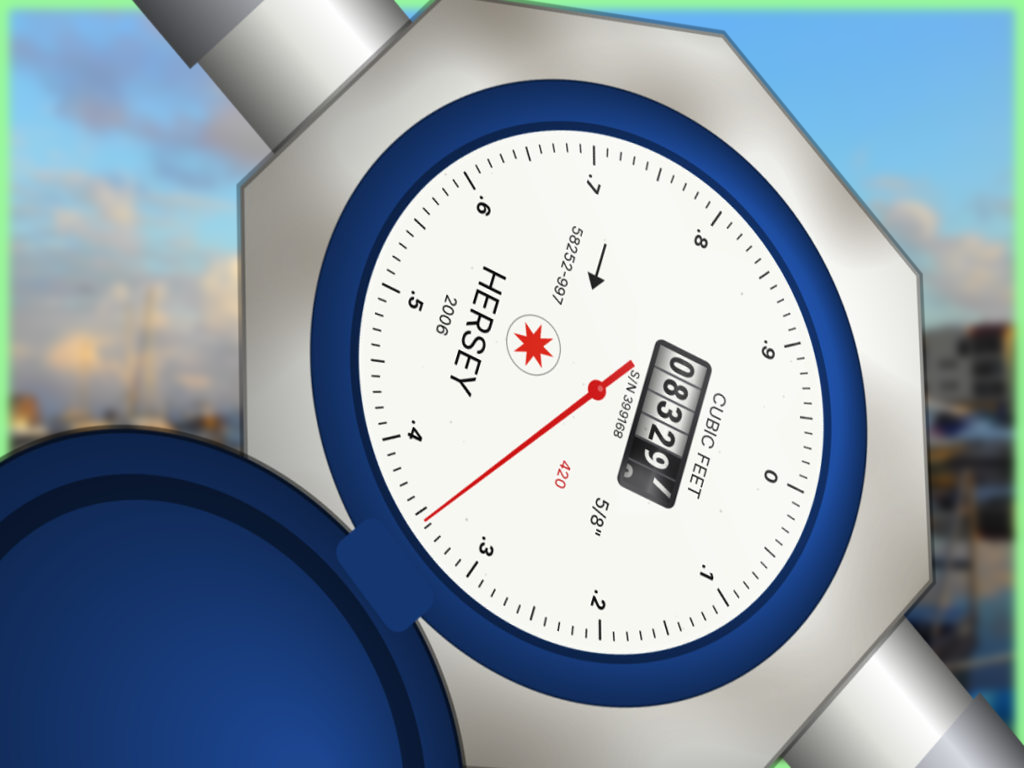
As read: 83297.34,ft³
